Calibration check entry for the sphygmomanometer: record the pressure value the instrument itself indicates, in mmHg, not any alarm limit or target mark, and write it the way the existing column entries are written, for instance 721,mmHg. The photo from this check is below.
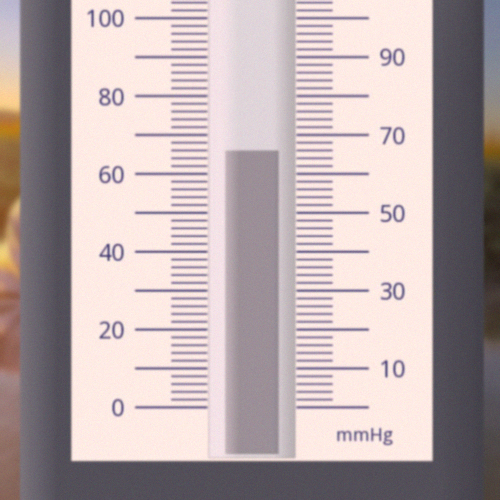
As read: 66,mmHg
